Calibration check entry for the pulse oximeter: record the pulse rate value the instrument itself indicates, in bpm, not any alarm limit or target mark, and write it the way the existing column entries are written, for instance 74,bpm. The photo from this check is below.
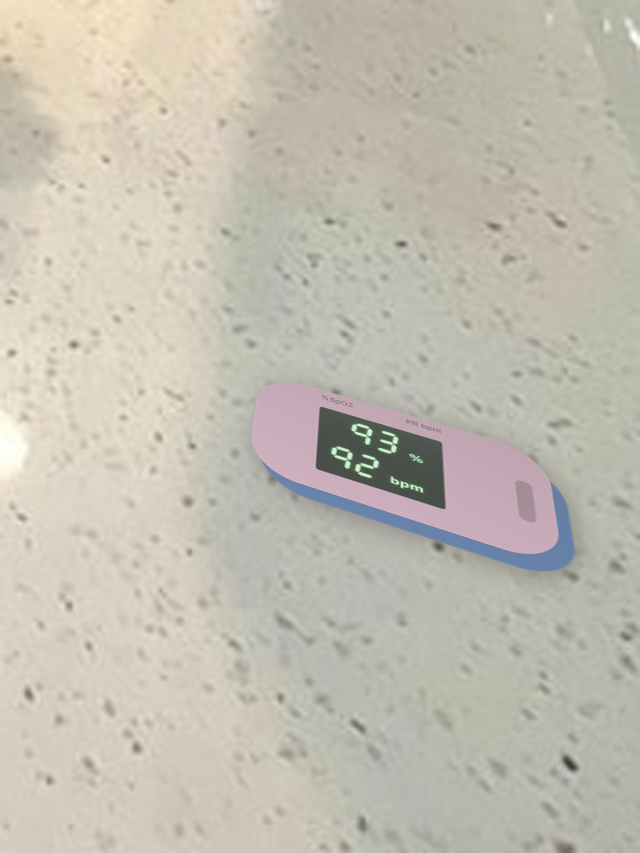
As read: 92,bpm
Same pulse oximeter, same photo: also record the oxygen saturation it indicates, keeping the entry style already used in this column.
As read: 93,%
